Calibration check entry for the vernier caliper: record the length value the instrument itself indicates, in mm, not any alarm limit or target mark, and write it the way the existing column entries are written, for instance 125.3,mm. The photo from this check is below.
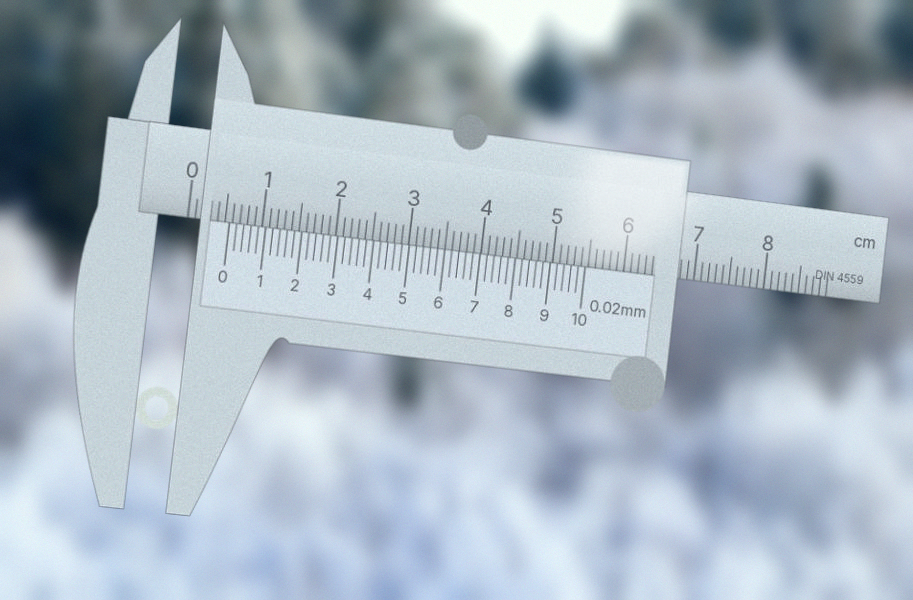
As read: 5.6,mm
